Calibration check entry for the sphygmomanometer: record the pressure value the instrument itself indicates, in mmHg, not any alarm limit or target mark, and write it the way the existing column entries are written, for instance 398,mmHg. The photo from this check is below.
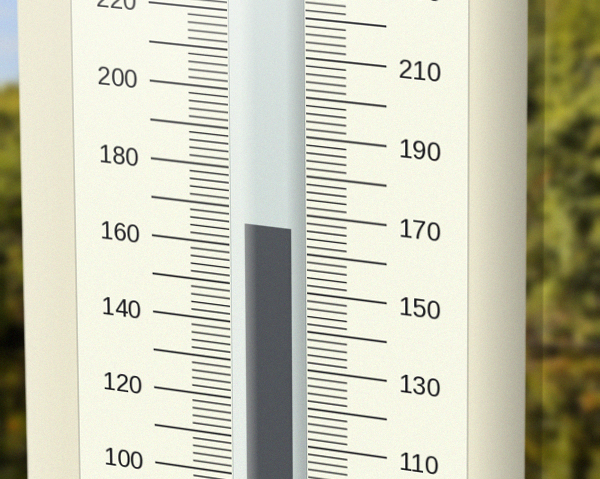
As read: 166,mmHg
